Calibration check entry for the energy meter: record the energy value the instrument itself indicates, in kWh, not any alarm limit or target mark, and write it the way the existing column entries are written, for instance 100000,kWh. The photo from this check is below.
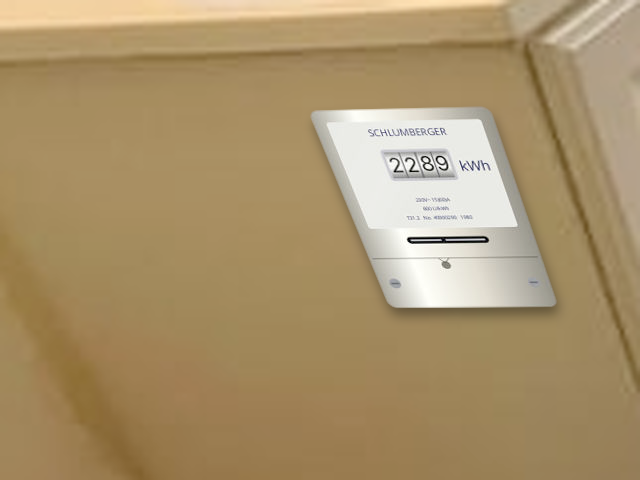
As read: 2289,kWh
